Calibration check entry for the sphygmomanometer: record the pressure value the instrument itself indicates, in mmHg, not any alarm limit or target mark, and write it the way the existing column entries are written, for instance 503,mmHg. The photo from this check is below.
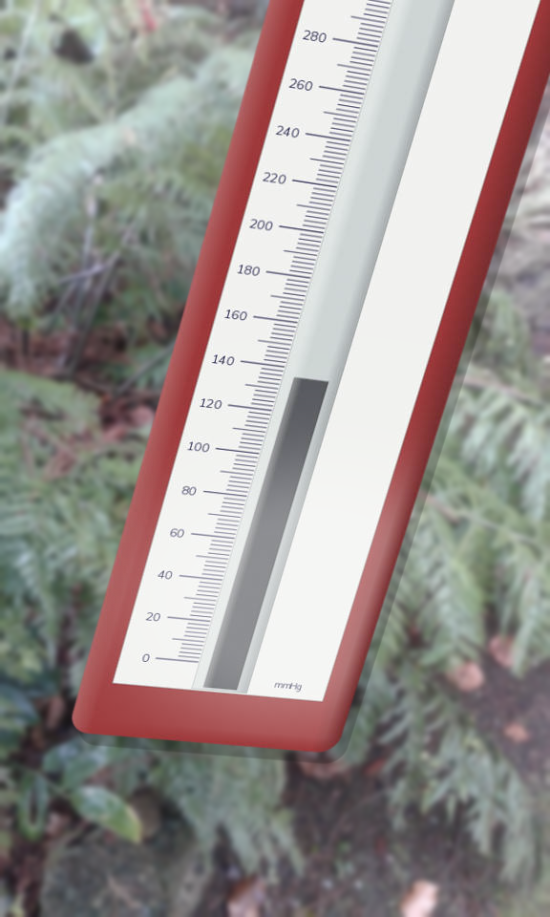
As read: 136,mmHg
